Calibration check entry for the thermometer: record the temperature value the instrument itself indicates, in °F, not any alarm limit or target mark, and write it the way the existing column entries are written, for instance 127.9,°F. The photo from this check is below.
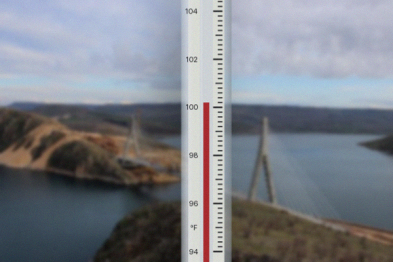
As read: 100.2,°F
